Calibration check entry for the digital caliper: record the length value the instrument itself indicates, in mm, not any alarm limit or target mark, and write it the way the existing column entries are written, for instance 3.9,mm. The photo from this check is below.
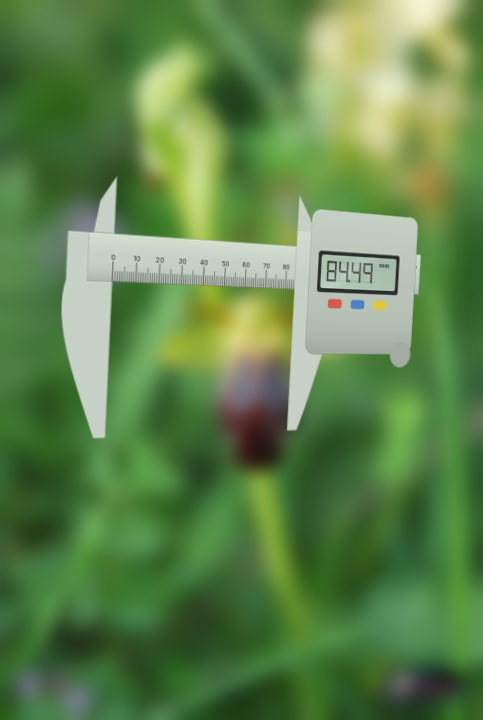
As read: 84.49,mm
